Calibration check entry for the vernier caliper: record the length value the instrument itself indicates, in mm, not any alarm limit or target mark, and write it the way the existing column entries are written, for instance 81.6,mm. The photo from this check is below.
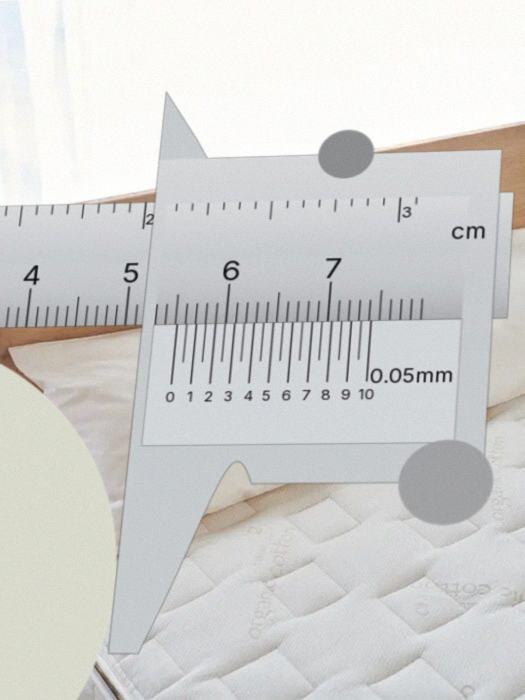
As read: 55.2,mm
